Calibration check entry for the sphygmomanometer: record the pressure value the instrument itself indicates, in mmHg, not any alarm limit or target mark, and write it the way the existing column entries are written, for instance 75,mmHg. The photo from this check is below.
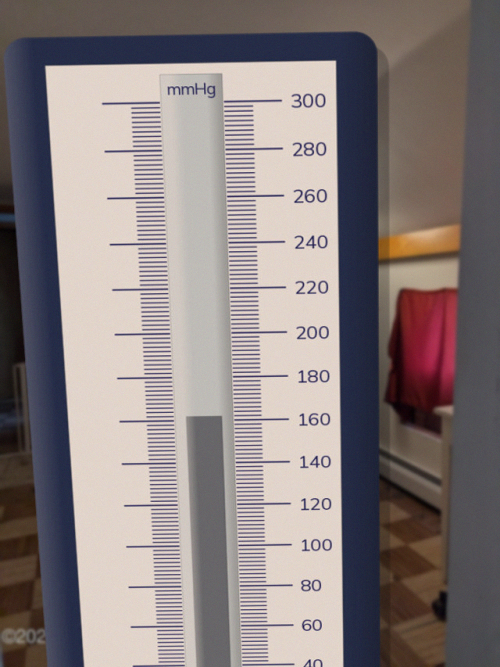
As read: 162,mmHg
